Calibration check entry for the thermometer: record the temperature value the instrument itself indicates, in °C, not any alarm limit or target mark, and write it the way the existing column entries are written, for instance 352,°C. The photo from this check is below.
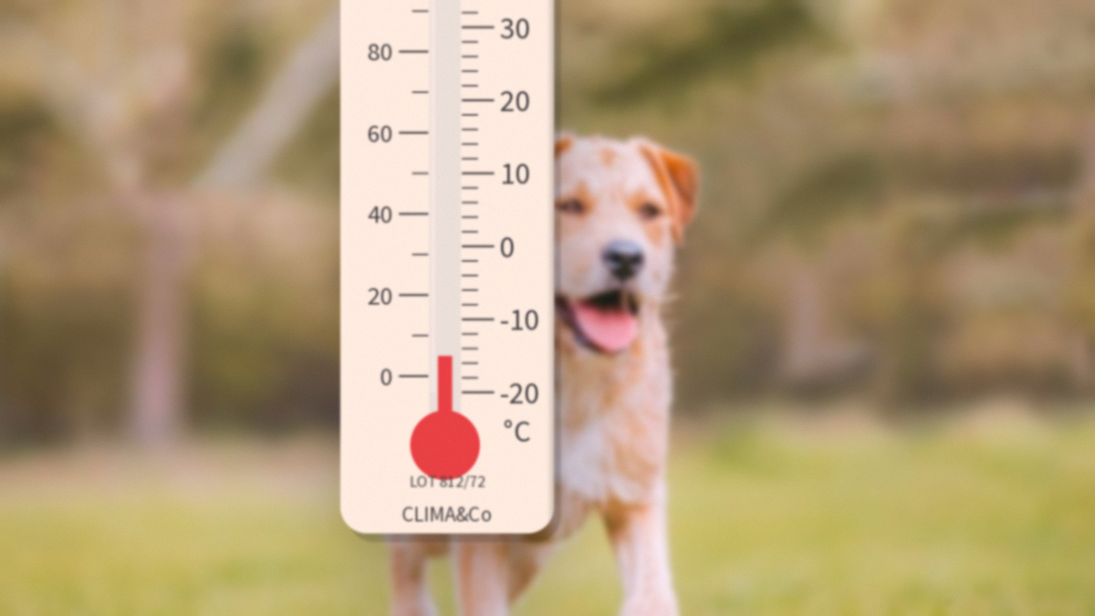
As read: -15,°C
